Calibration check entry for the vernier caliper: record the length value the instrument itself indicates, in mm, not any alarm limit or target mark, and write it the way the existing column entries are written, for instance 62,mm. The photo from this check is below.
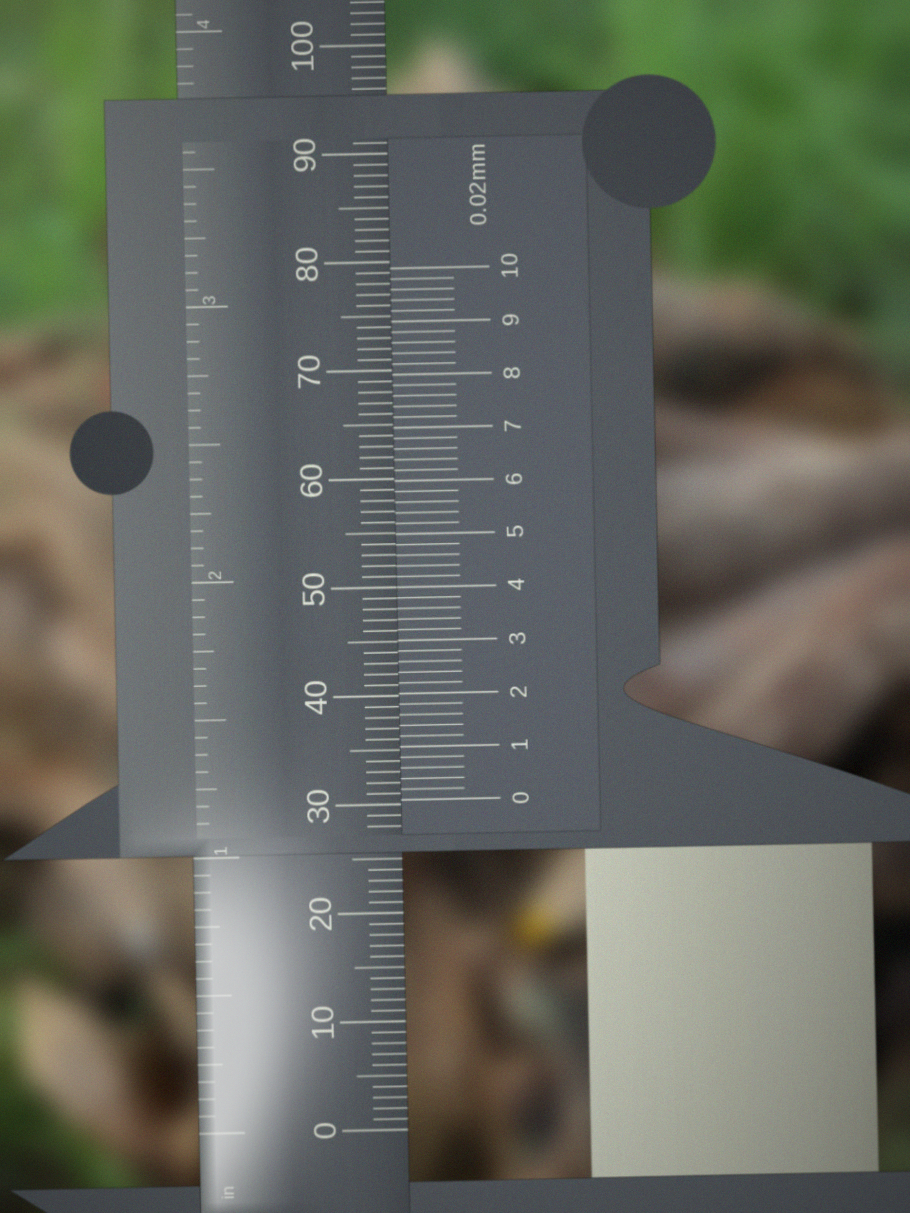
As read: 30.4,mm
